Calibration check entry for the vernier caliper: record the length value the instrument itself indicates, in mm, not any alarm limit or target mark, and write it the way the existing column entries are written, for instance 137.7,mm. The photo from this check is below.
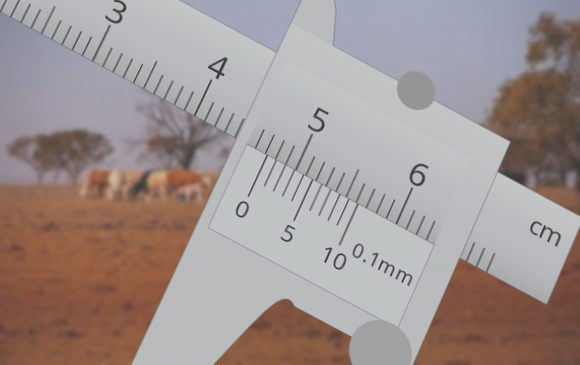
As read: 47.2,mm
